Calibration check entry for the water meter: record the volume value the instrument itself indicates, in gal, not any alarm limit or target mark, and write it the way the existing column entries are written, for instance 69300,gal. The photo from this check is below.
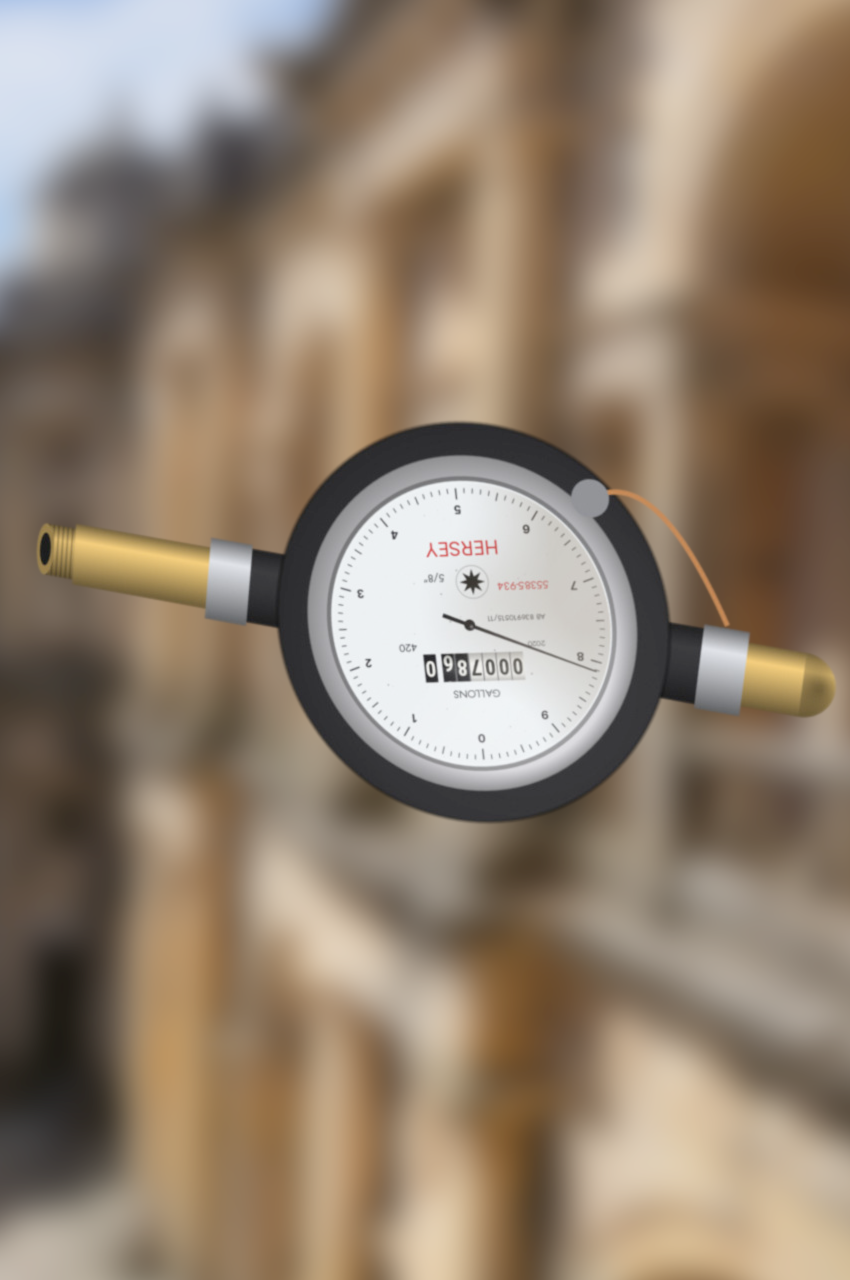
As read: 7858.1,gal
